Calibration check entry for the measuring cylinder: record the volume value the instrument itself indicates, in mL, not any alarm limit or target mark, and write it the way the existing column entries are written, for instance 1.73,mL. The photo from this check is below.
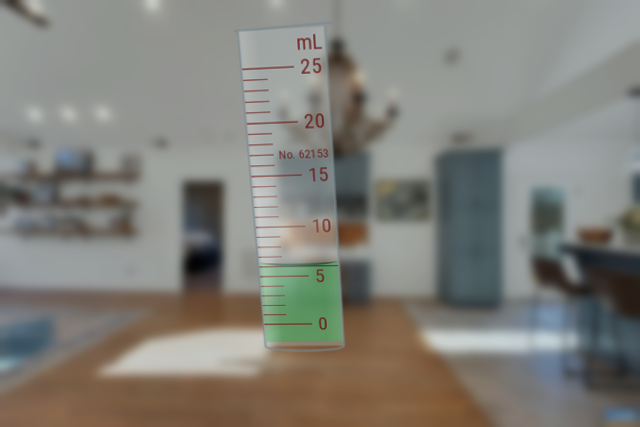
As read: 6,mL
